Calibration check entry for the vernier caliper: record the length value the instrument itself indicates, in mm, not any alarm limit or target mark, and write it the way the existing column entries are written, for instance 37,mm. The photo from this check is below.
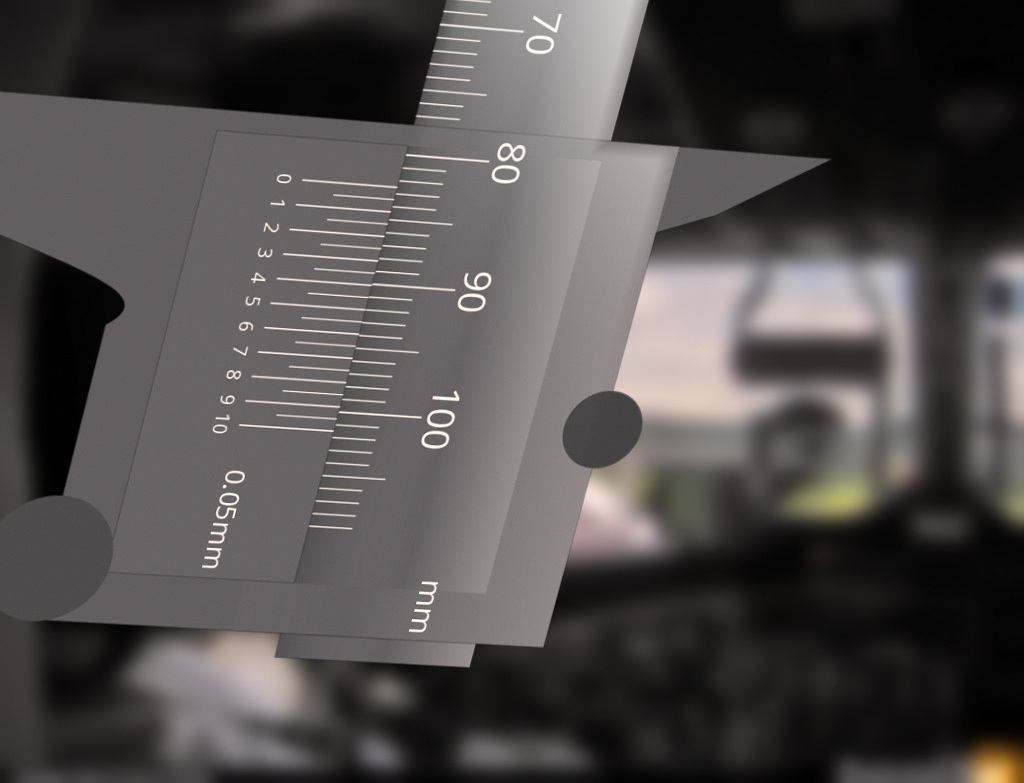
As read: 82.5,mm
